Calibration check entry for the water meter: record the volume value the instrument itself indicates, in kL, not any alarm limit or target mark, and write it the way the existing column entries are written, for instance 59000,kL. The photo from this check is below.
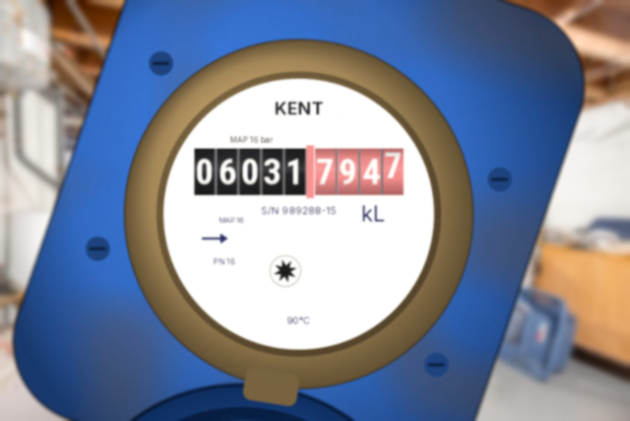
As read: 6031.7947,kL
